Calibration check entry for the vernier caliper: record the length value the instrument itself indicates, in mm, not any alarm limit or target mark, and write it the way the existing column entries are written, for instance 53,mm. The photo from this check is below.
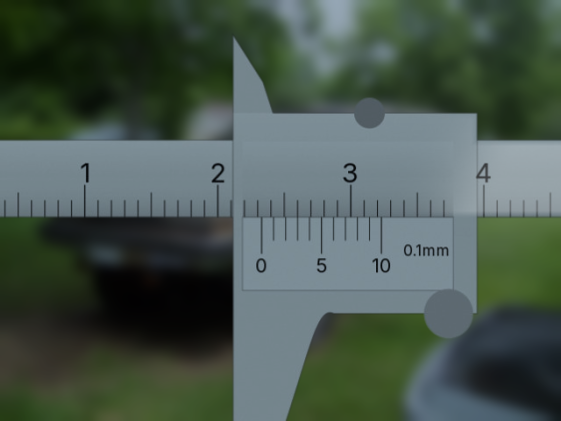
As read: 23.3,mm
